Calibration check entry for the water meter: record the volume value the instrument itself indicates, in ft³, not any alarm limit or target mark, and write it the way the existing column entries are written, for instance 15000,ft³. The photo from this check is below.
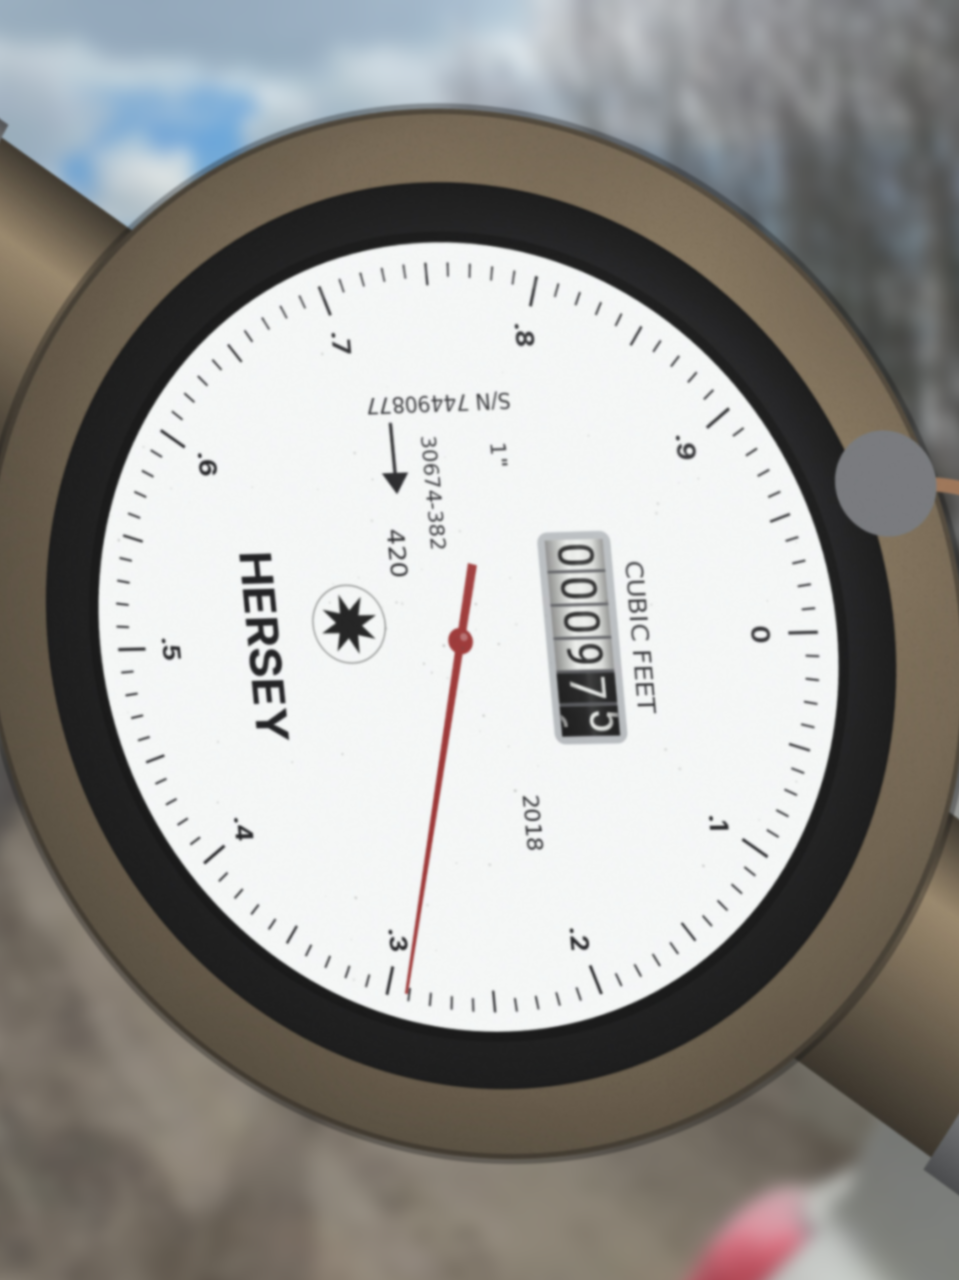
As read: 975.29,ft³
